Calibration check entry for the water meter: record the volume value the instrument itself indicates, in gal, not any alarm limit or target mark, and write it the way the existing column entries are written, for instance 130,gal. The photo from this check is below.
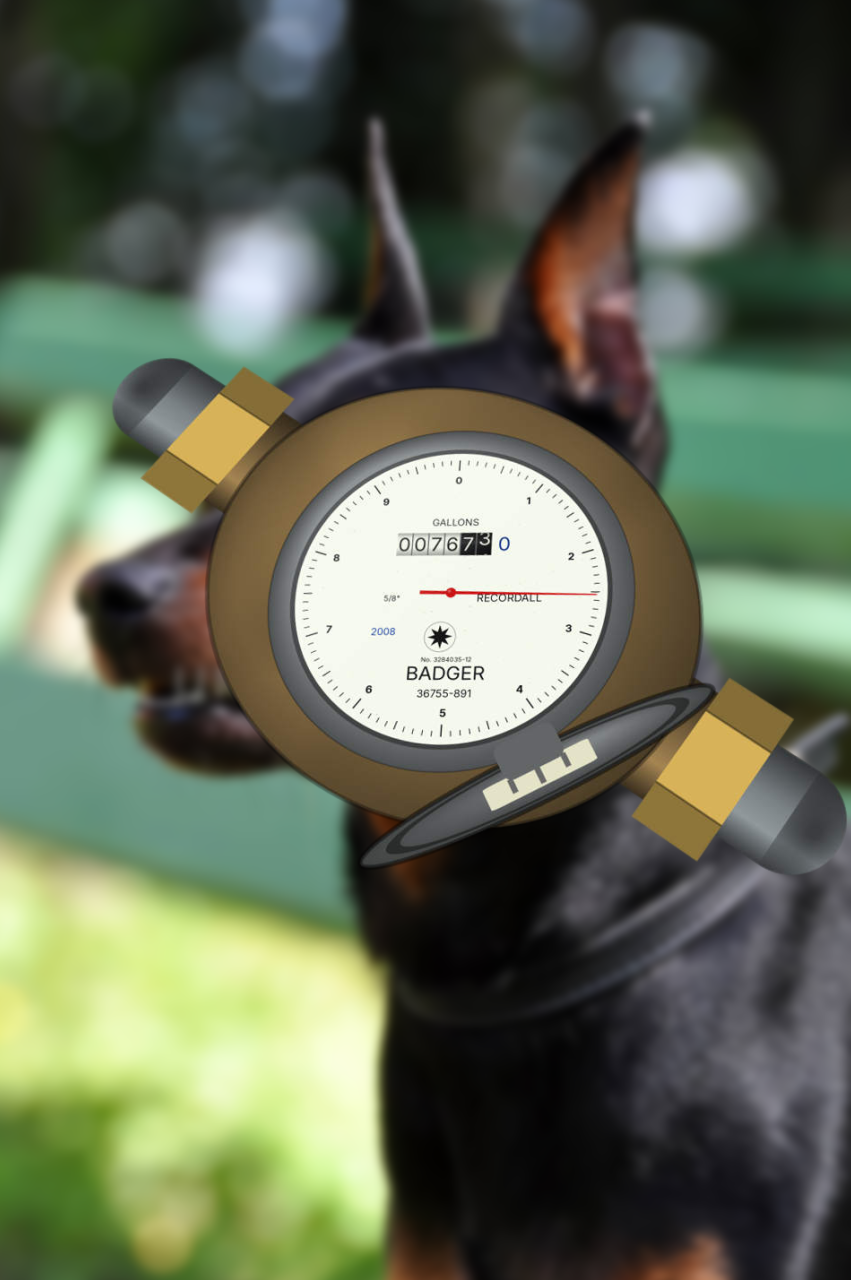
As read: 76732.5,gal
